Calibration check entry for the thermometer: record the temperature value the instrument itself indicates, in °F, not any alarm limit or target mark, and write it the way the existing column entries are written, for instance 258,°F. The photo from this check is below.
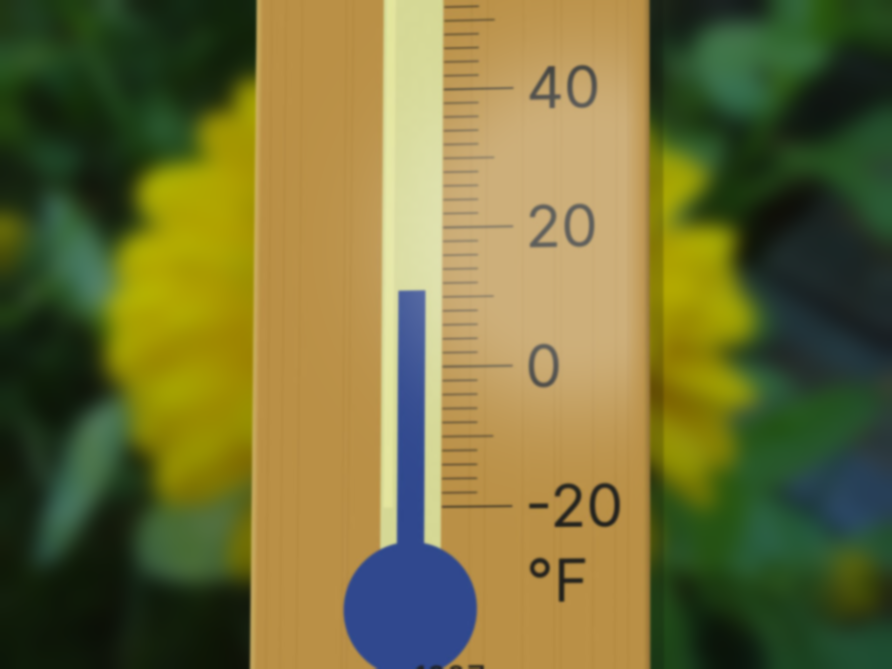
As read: 11,°F
